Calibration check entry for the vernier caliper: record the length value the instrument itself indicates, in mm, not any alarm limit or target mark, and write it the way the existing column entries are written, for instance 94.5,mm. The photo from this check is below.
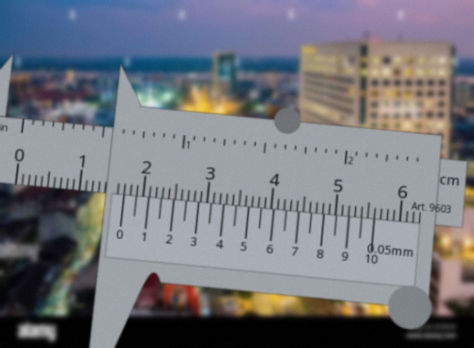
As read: 17.0,mm
